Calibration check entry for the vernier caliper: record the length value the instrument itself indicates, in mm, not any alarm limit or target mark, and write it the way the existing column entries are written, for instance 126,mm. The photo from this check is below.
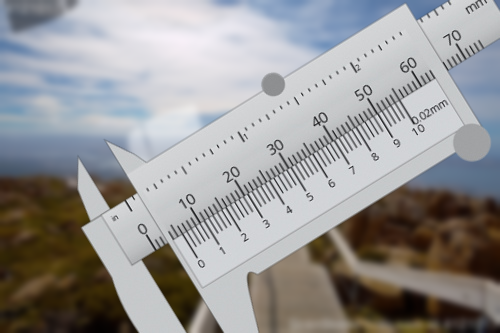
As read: 6.0,mm
